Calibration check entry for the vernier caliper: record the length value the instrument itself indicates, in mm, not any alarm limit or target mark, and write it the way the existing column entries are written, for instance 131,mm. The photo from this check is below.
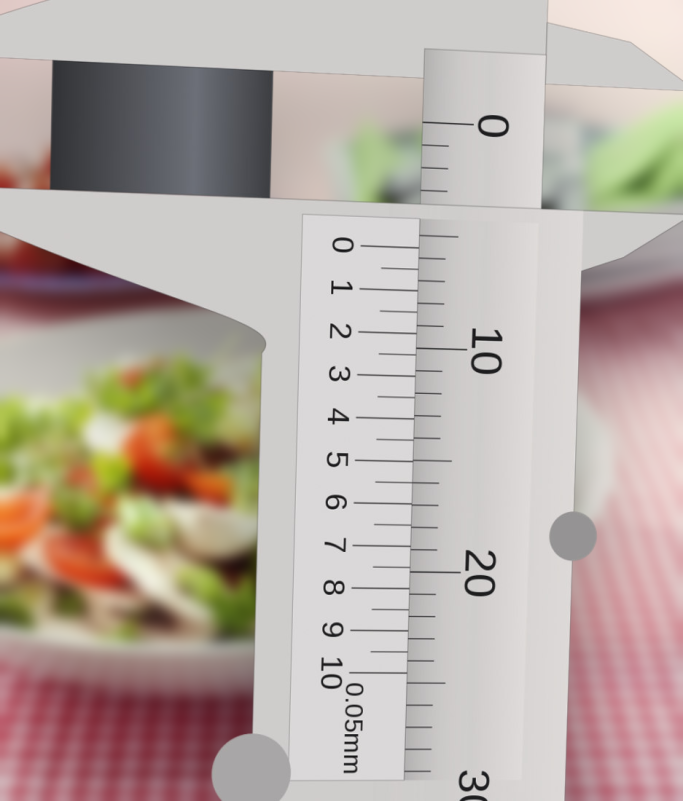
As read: 5.55,mm
